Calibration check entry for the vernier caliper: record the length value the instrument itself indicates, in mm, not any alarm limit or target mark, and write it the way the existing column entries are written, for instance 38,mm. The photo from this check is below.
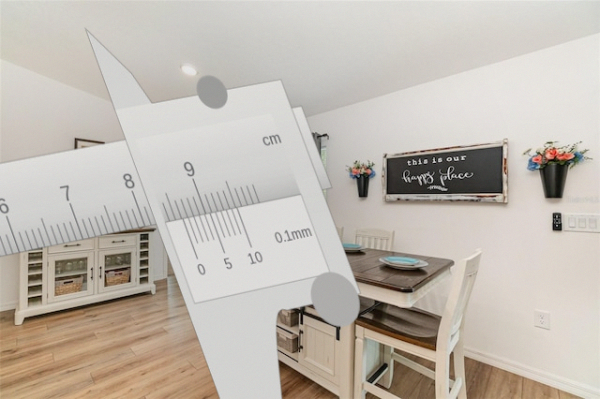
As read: 86.2,mm
